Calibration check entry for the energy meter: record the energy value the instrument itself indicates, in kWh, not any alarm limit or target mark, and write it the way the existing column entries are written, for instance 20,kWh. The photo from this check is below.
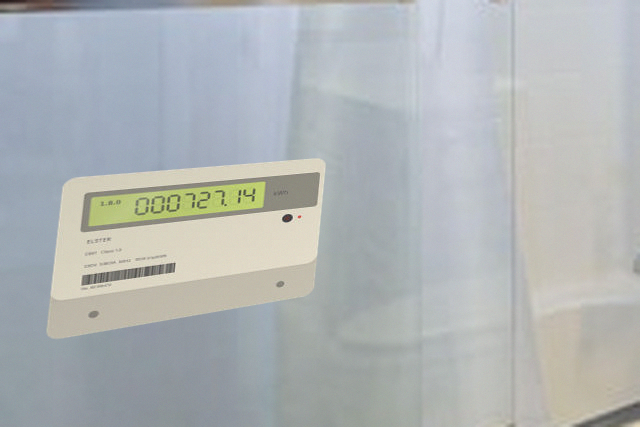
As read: 727.14,kWh
